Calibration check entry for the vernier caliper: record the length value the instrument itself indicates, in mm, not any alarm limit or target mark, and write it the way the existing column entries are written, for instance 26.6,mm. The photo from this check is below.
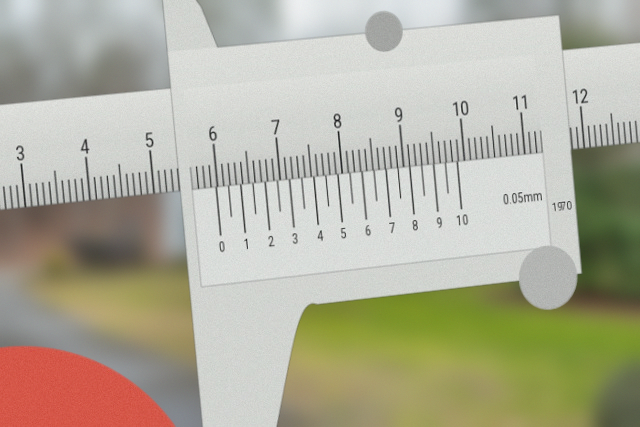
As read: 59.8,mm
